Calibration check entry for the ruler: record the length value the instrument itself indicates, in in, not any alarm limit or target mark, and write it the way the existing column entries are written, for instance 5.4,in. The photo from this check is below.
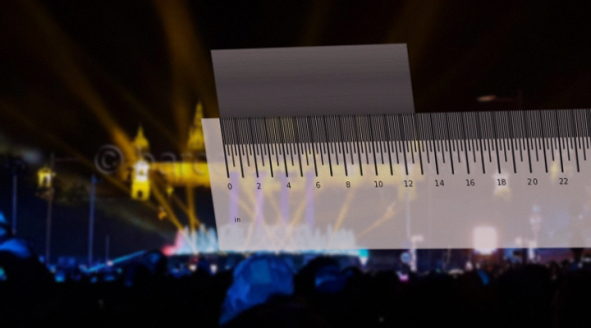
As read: 13,in
